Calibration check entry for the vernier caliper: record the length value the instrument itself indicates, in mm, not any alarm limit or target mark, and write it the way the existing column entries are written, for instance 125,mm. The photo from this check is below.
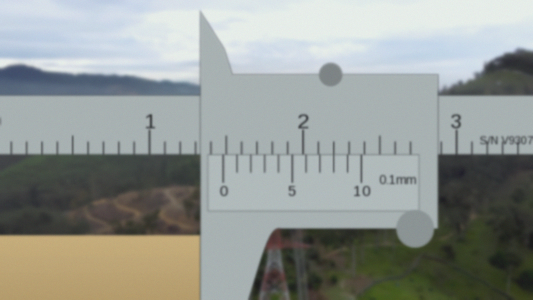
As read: 14.8,mm
